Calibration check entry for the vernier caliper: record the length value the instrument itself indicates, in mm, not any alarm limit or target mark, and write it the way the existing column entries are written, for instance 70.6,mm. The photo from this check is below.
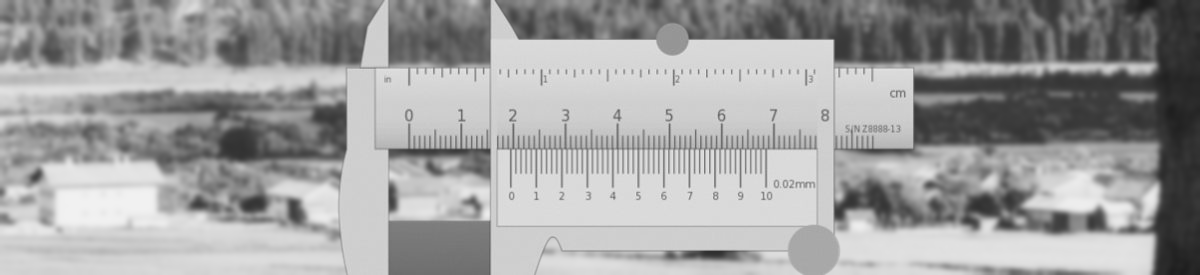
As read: 19.5,mm
